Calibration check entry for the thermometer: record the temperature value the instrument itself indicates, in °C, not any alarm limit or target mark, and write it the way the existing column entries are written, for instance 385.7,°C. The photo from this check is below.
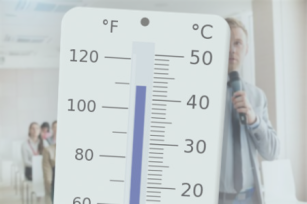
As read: 43,°C
